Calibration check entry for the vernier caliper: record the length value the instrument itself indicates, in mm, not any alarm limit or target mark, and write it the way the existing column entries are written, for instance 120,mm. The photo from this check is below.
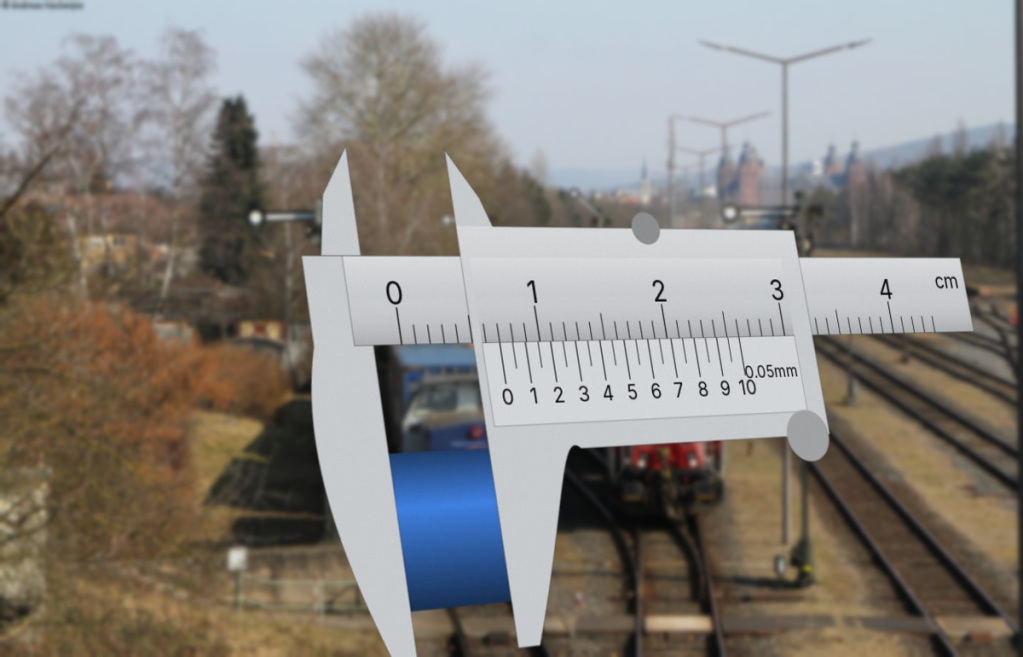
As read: 7.0,mm
